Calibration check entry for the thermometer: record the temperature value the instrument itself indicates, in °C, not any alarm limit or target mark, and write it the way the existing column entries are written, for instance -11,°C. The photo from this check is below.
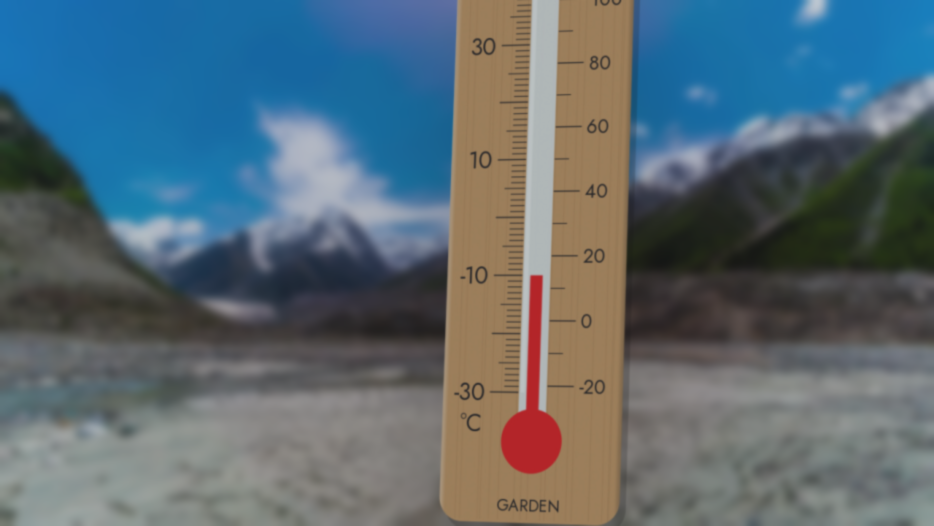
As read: -10,°C
